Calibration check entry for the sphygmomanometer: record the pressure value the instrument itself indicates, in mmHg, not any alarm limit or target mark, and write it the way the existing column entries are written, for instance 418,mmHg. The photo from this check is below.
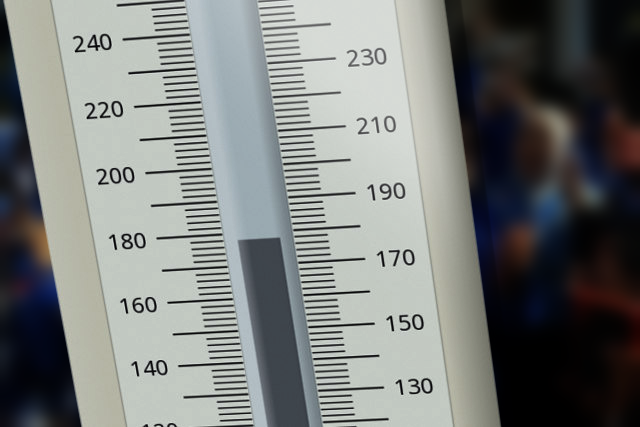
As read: 178,mmHg
